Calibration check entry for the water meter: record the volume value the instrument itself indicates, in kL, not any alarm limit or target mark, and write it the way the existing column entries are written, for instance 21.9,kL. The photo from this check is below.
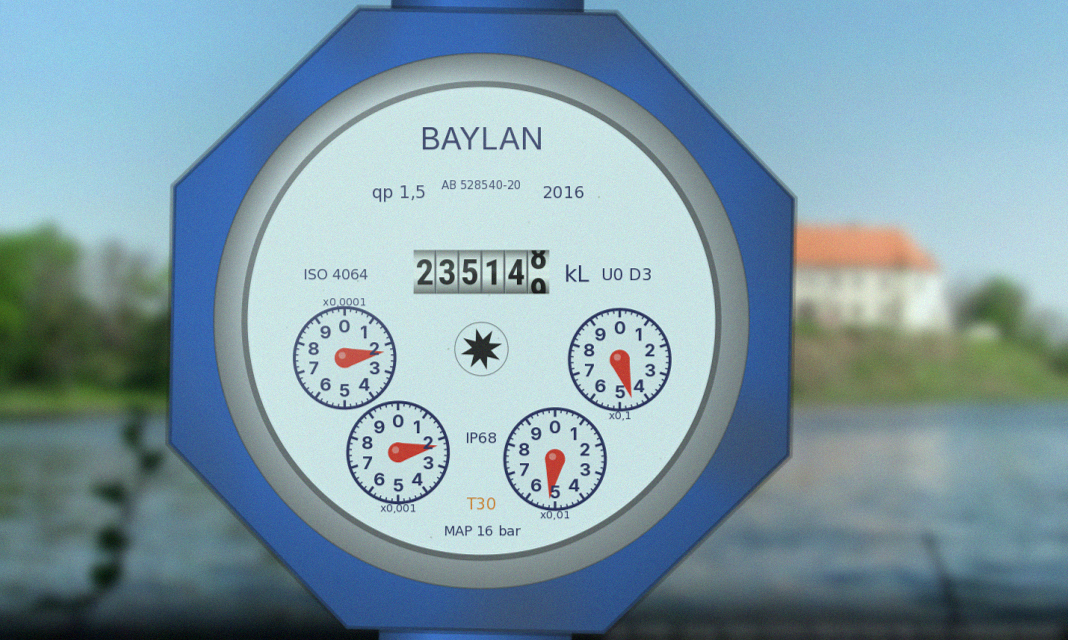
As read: 235148.4522,kL
